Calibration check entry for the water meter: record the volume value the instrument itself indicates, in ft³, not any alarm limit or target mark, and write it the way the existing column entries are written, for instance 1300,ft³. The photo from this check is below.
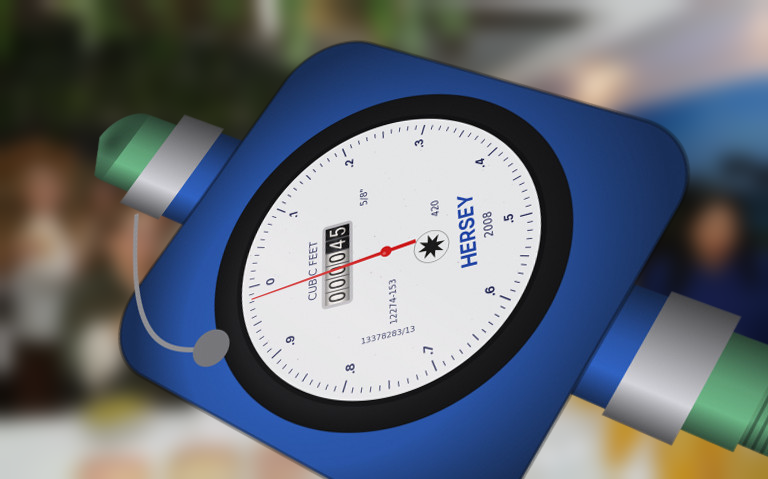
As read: 44.98,ft³
